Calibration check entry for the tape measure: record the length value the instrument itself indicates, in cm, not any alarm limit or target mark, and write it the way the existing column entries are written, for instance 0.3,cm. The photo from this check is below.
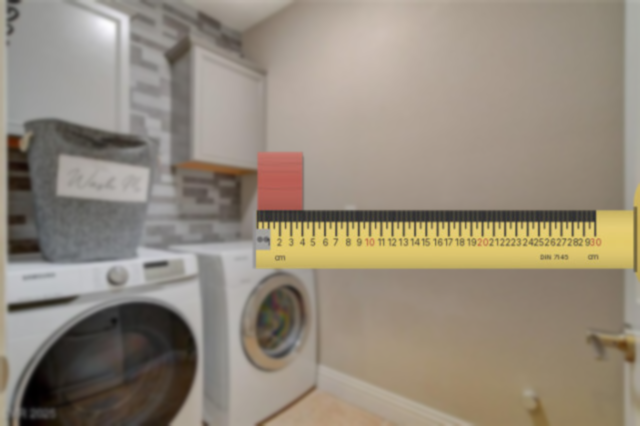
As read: 4,cm
